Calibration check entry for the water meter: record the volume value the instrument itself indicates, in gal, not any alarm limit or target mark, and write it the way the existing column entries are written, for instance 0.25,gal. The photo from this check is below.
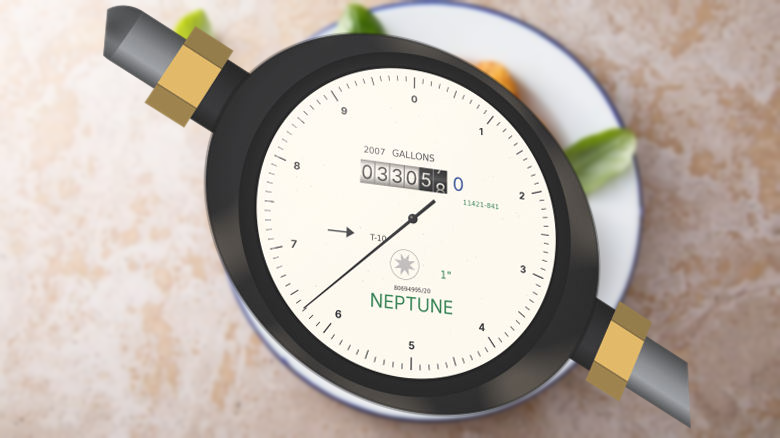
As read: 330576.3,gal
